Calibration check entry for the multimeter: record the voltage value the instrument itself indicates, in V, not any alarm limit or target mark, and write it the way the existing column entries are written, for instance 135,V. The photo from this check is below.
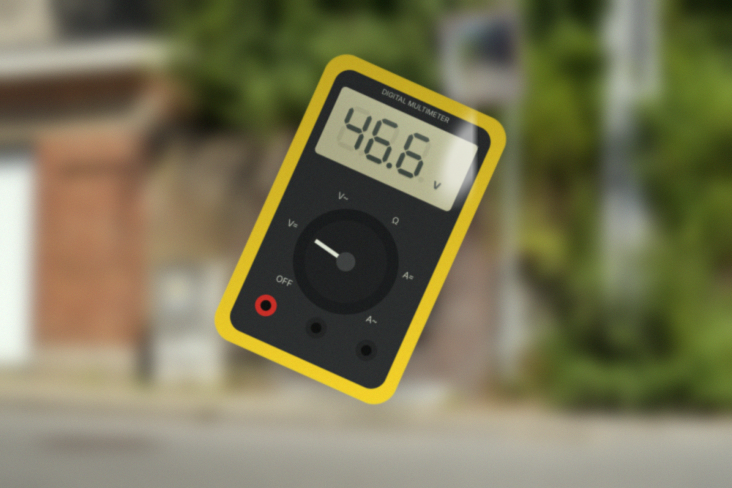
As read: 46.6,V
